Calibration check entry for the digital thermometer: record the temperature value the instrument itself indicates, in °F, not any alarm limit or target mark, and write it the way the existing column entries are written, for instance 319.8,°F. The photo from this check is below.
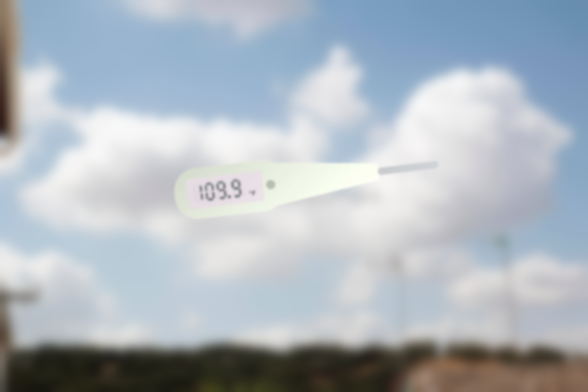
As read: 109.9,°F
